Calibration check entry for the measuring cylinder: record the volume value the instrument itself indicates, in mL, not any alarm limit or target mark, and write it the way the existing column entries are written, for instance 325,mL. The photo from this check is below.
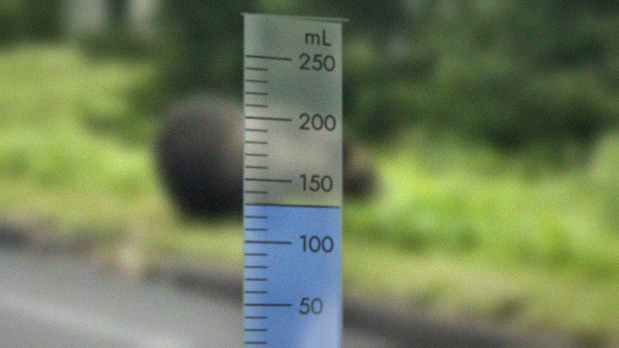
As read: 130,mL
